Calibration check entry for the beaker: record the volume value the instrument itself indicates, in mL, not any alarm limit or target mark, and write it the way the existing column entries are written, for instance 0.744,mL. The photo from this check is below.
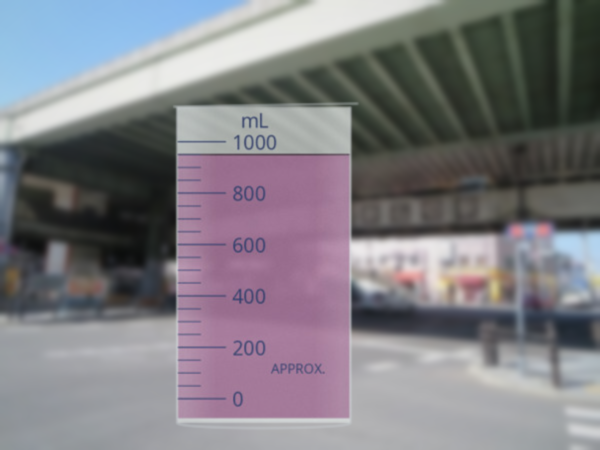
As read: 950,mL
